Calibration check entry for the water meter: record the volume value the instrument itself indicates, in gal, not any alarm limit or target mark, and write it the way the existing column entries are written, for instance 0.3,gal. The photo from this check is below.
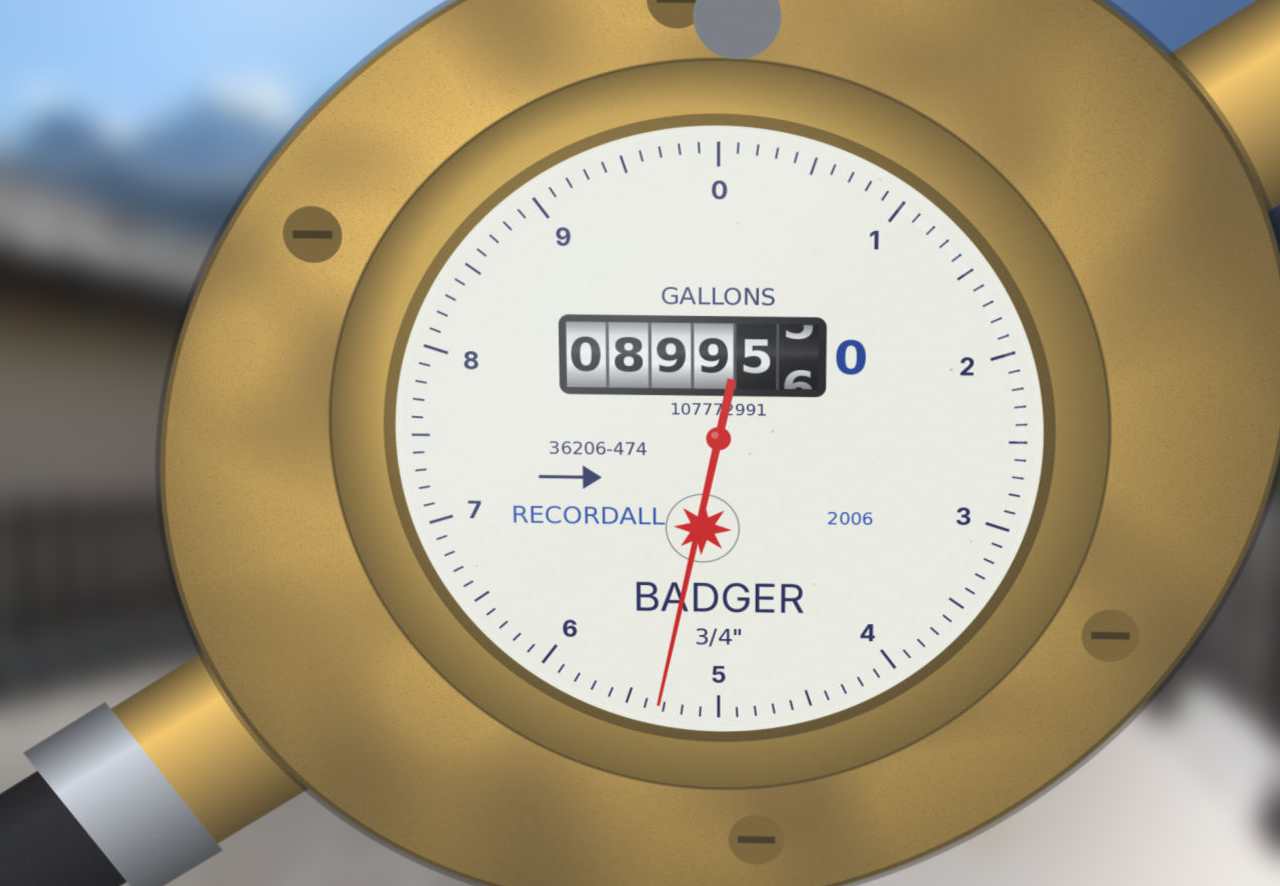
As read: 899555.3,gal
